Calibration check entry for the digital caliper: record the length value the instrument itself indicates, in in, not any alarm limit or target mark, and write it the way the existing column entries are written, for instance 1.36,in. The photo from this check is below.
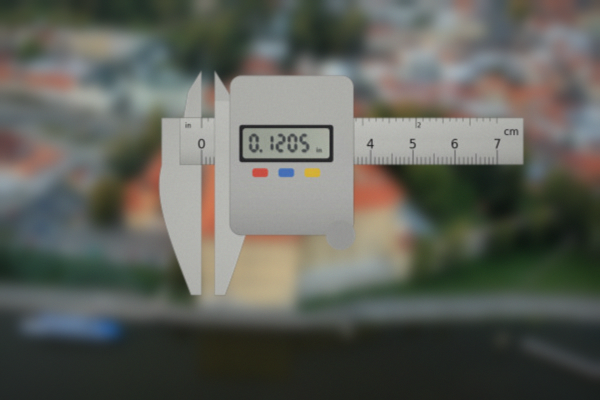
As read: 0.1205,in
